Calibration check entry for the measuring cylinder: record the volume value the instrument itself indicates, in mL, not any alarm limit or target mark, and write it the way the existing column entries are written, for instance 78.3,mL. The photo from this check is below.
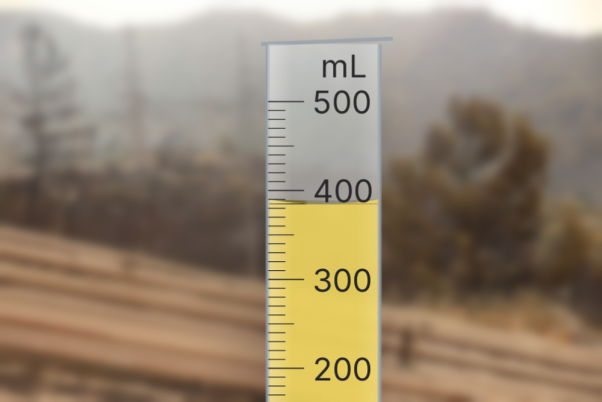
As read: 385,mL
